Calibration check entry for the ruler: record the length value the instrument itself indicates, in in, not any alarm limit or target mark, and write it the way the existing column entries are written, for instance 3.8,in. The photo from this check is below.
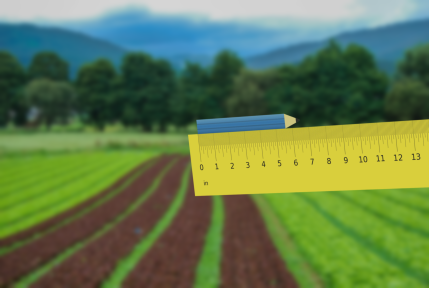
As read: 6.5,in
